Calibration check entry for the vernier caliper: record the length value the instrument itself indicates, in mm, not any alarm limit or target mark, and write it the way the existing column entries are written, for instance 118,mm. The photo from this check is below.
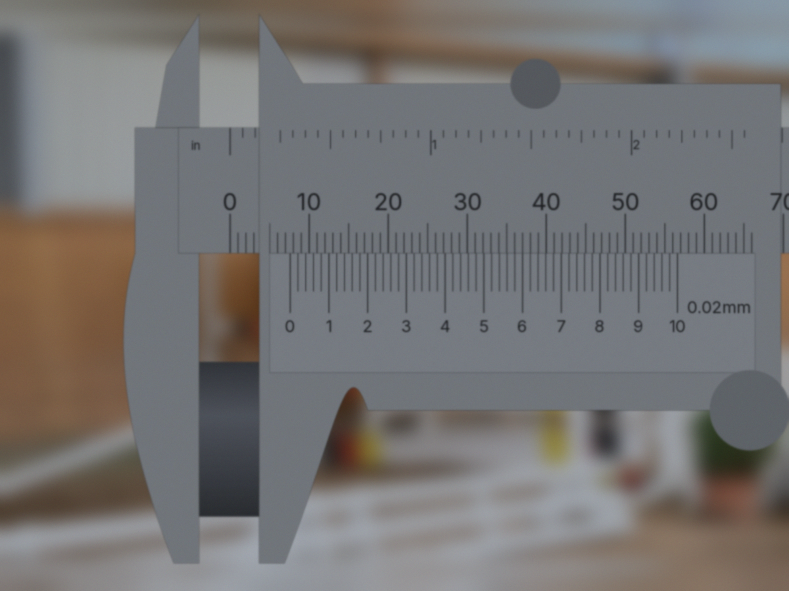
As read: 7.6,mm
